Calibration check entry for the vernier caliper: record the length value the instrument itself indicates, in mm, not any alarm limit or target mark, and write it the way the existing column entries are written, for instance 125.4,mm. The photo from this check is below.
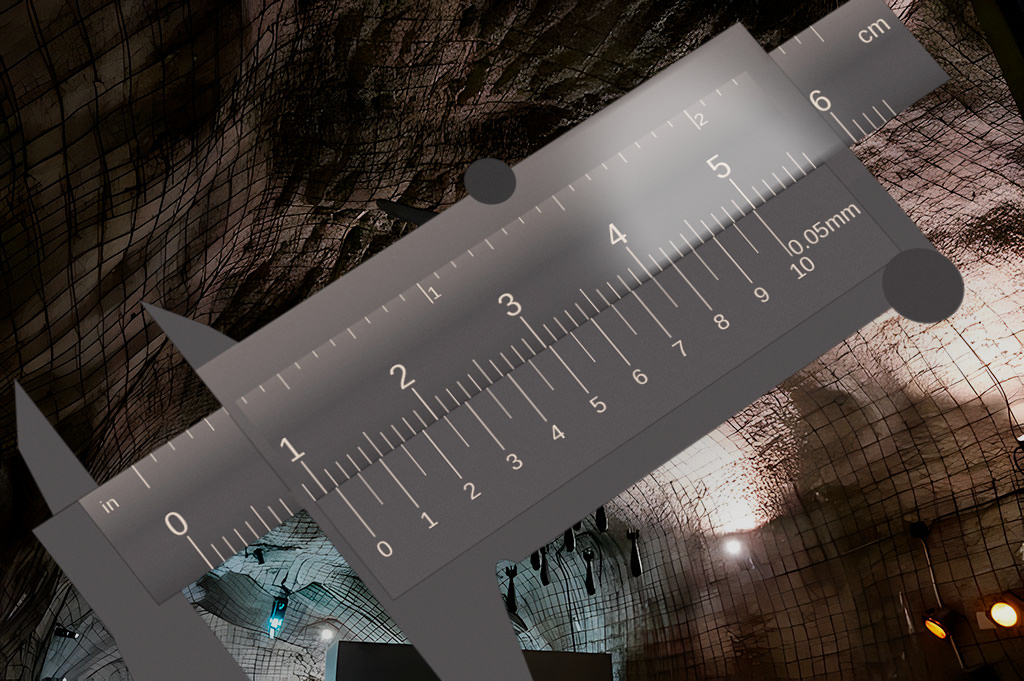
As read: 10.8,mm
